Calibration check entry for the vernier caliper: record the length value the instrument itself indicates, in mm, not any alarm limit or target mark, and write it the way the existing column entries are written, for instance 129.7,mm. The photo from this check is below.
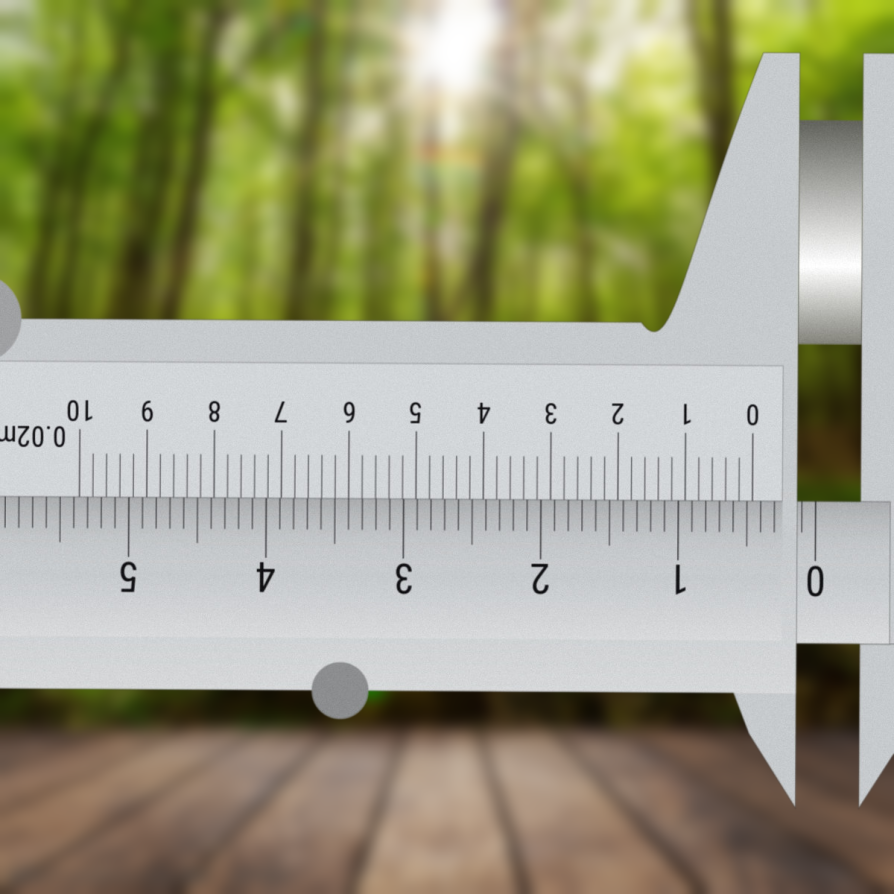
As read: 4.6,mm
